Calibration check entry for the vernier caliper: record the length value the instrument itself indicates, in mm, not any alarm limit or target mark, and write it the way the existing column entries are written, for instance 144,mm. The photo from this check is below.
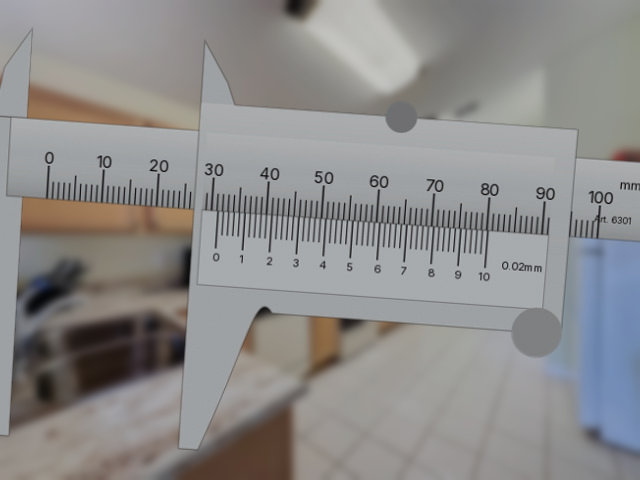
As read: 31.2,mm
